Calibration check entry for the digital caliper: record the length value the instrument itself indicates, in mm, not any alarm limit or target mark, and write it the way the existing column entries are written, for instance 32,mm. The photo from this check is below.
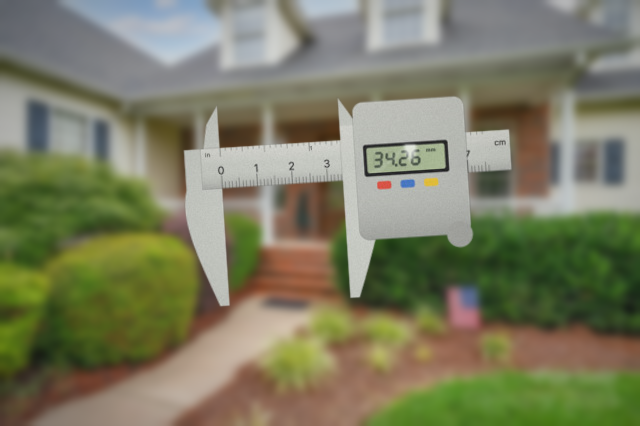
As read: 34.26,mm
